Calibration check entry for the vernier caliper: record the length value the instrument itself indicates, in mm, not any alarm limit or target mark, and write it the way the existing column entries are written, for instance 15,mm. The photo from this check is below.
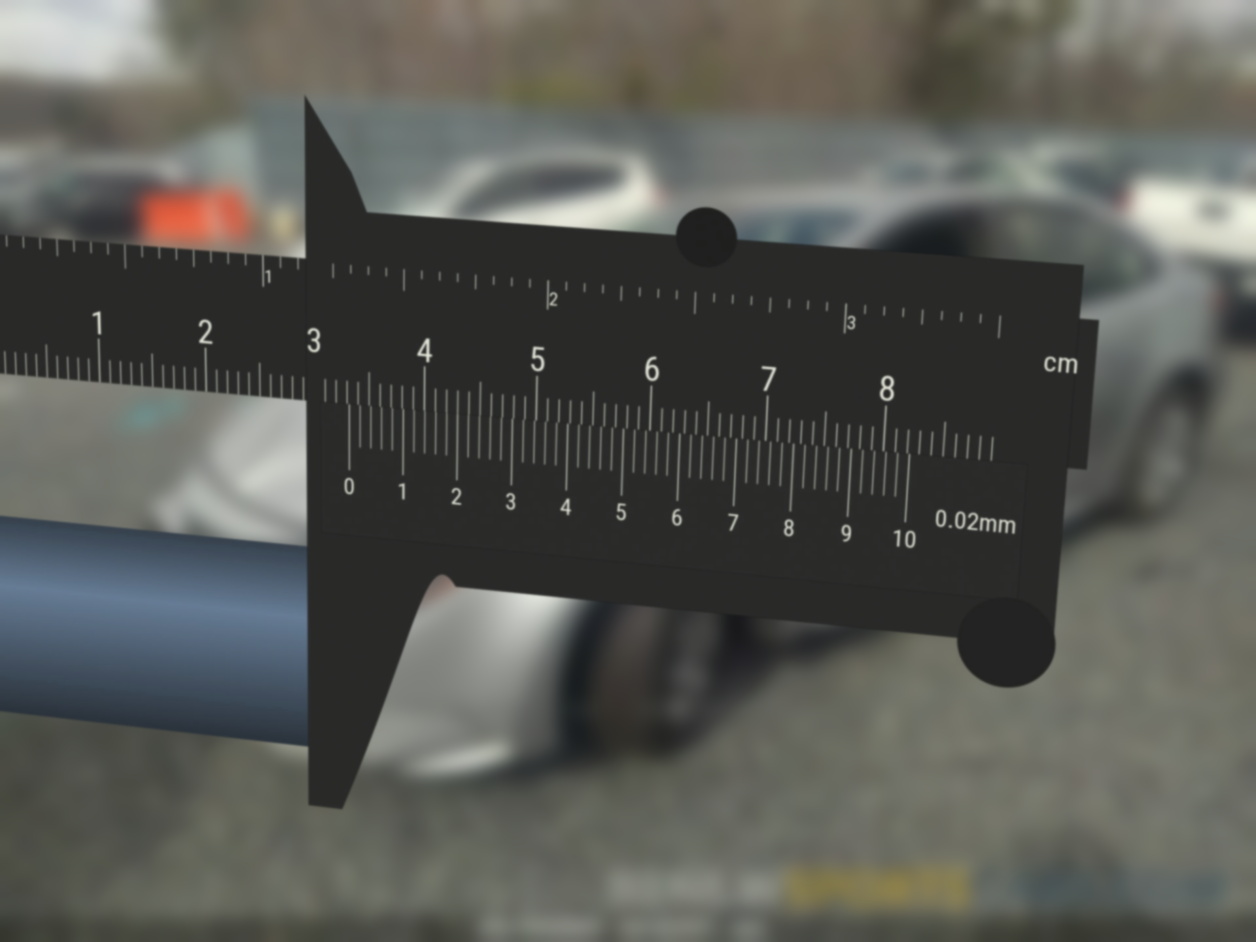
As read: 33.2,mm
